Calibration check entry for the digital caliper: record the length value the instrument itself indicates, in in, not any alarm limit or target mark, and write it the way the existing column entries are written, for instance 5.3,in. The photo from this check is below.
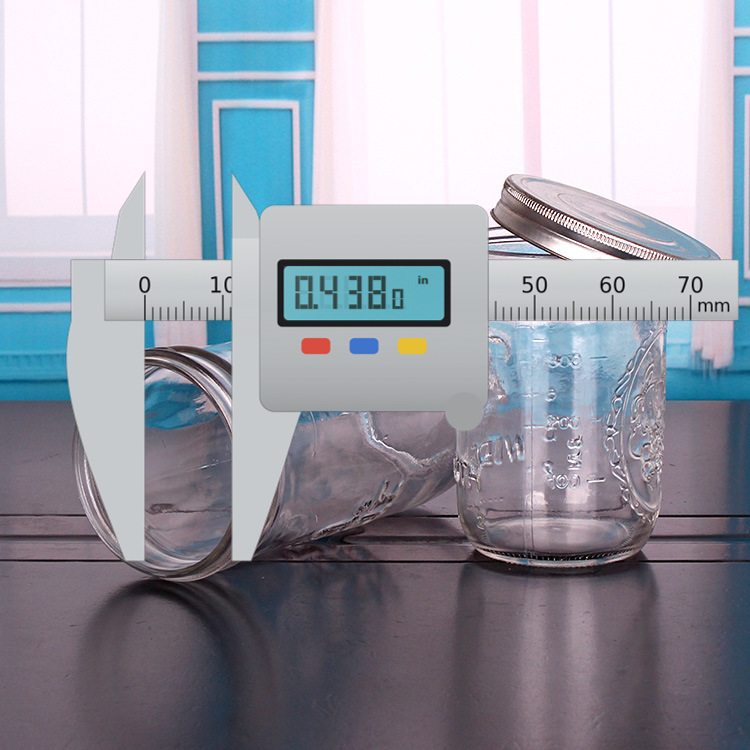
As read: 0.4380,in
